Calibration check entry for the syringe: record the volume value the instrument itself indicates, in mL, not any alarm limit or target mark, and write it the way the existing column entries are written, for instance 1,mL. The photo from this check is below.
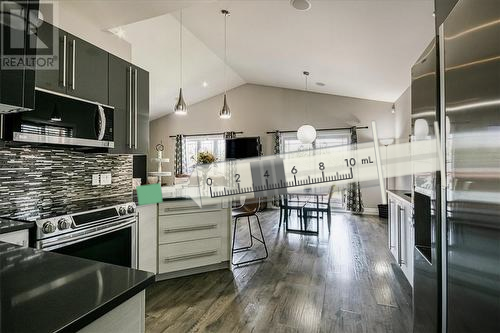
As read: 3,mL
